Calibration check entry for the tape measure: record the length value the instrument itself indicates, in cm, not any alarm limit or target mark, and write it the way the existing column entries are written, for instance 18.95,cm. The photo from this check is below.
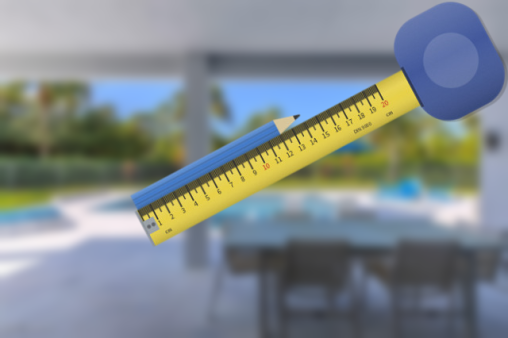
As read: 14,cm
